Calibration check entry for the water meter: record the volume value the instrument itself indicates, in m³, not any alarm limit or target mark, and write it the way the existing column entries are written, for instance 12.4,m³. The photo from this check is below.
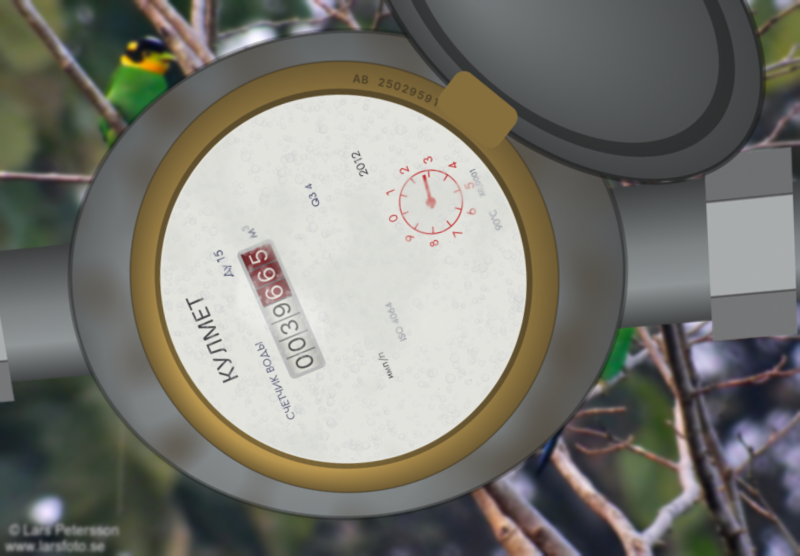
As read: 39.6652,m³
